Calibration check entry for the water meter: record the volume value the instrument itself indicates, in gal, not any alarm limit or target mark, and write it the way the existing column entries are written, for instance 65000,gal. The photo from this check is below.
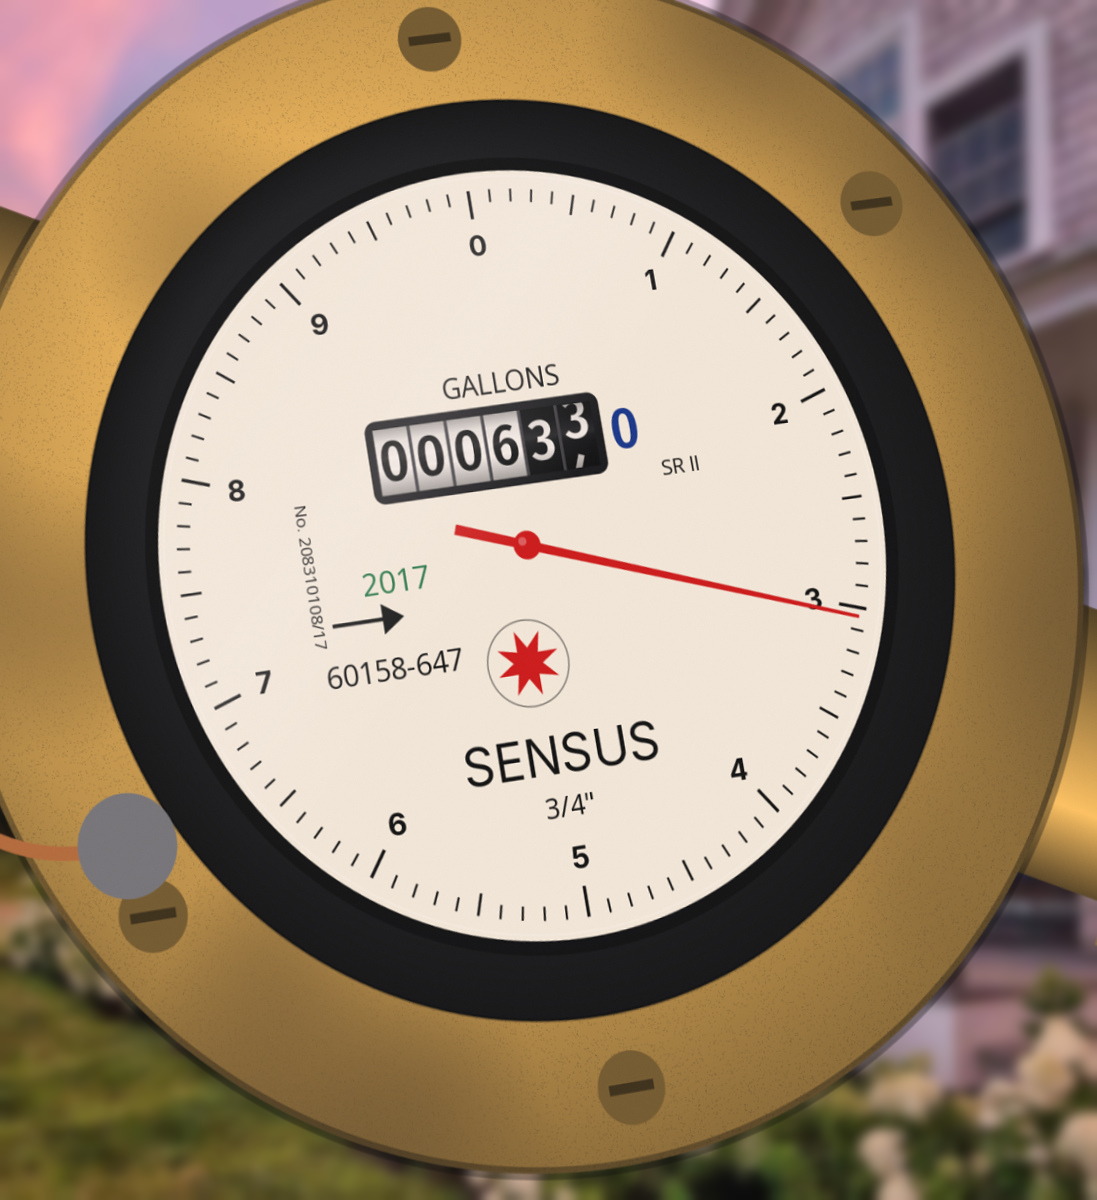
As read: 6333.0,gal
